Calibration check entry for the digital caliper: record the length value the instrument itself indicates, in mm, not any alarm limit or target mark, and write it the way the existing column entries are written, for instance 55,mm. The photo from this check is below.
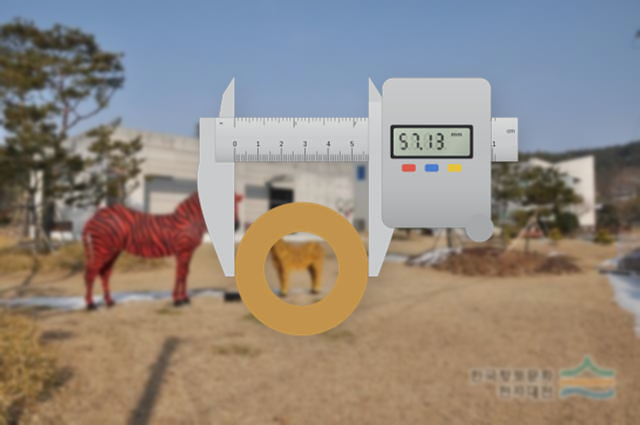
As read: 57.13,mm
